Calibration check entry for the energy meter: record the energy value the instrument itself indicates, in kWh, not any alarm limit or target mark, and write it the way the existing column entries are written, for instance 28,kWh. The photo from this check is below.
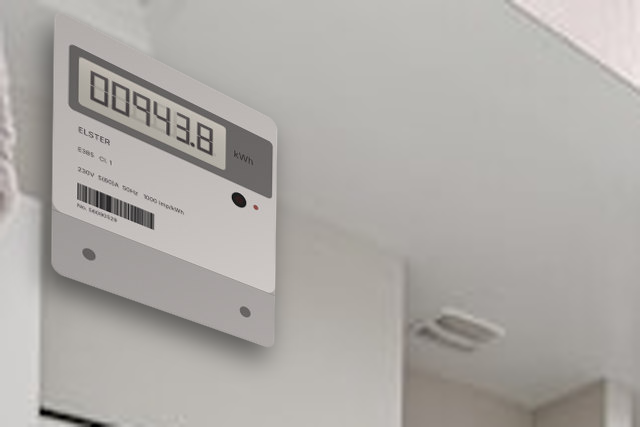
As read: 943.8,kWh
